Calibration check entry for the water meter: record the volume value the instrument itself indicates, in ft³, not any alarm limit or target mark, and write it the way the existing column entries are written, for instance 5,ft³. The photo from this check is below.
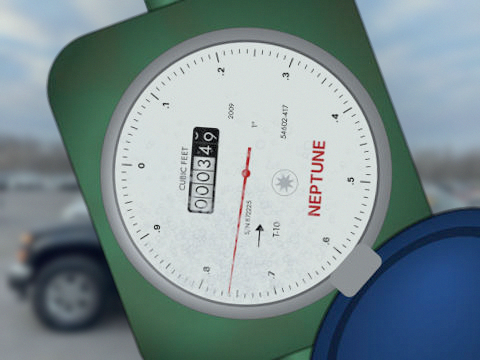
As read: 348.76,ft³
